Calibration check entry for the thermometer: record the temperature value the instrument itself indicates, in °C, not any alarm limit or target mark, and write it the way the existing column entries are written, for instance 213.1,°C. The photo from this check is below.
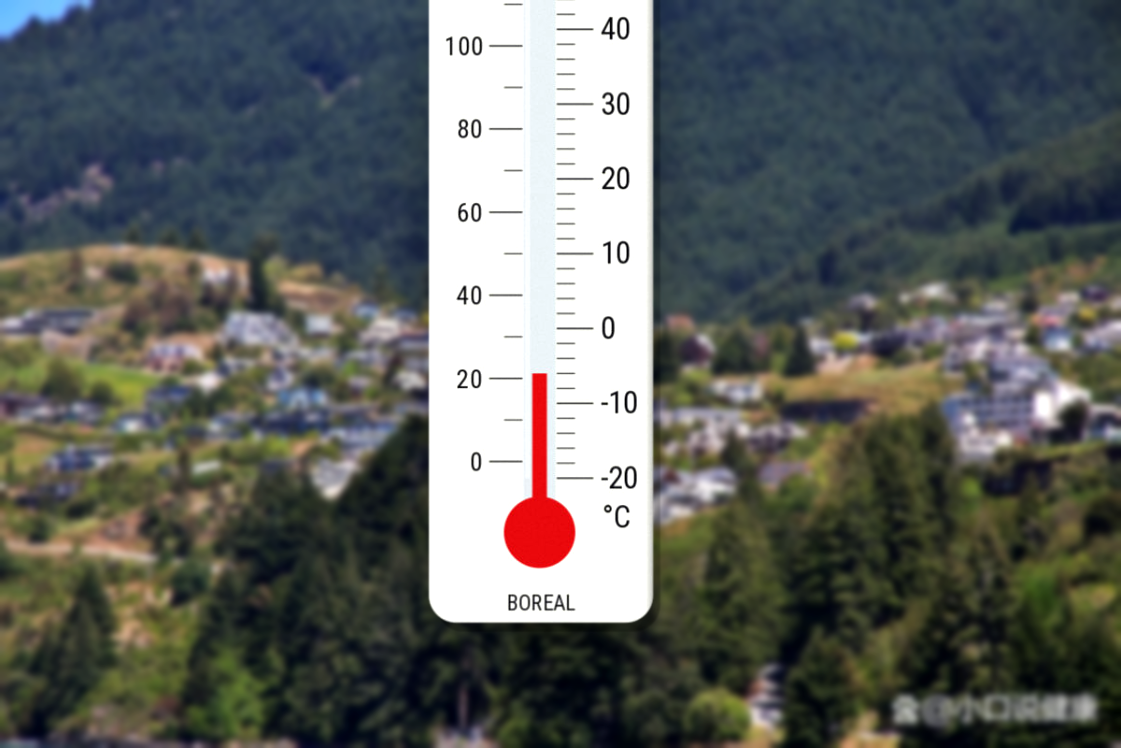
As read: -6,°C
